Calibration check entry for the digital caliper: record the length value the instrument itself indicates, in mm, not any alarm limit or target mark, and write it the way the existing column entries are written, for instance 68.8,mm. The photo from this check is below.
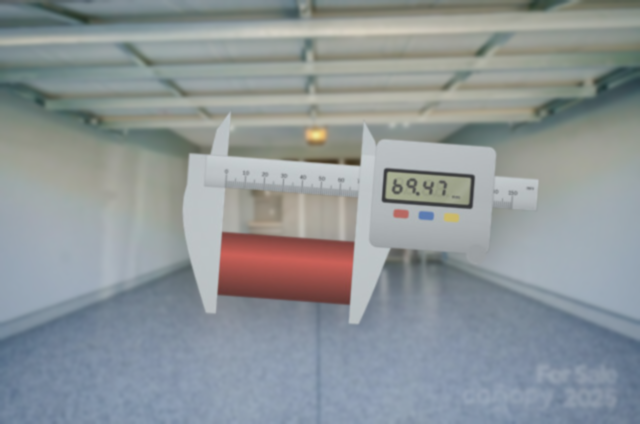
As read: 69.47,mm
